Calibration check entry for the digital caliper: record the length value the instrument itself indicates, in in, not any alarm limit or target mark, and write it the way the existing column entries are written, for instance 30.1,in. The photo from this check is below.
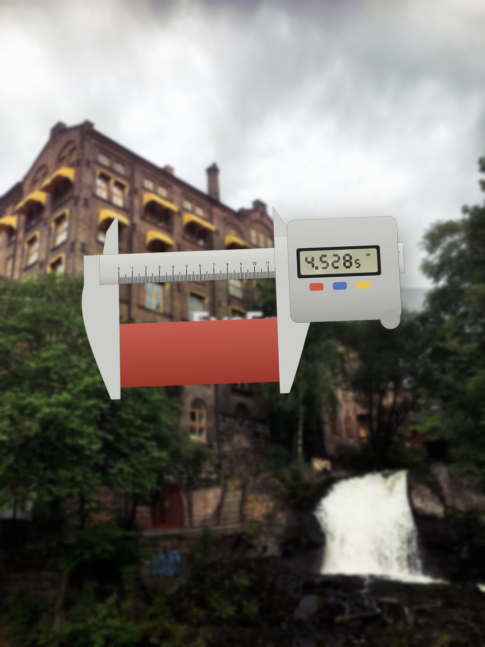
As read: 4.5285,in
